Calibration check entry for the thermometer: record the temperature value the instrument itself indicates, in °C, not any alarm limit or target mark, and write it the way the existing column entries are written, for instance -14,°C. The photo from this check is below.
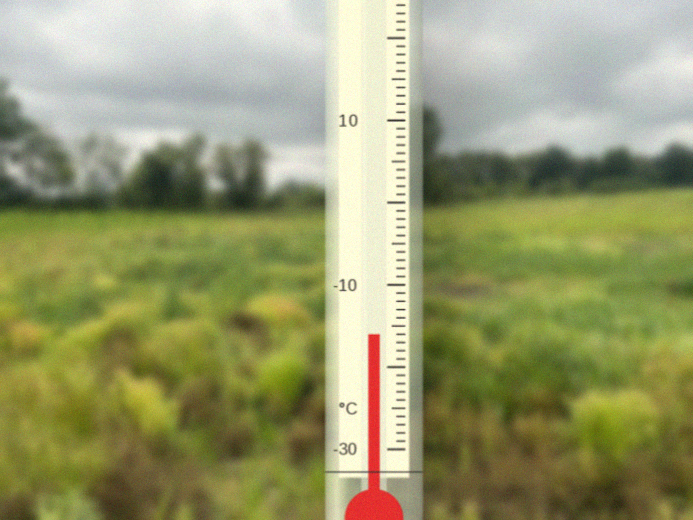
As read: -16,°C
